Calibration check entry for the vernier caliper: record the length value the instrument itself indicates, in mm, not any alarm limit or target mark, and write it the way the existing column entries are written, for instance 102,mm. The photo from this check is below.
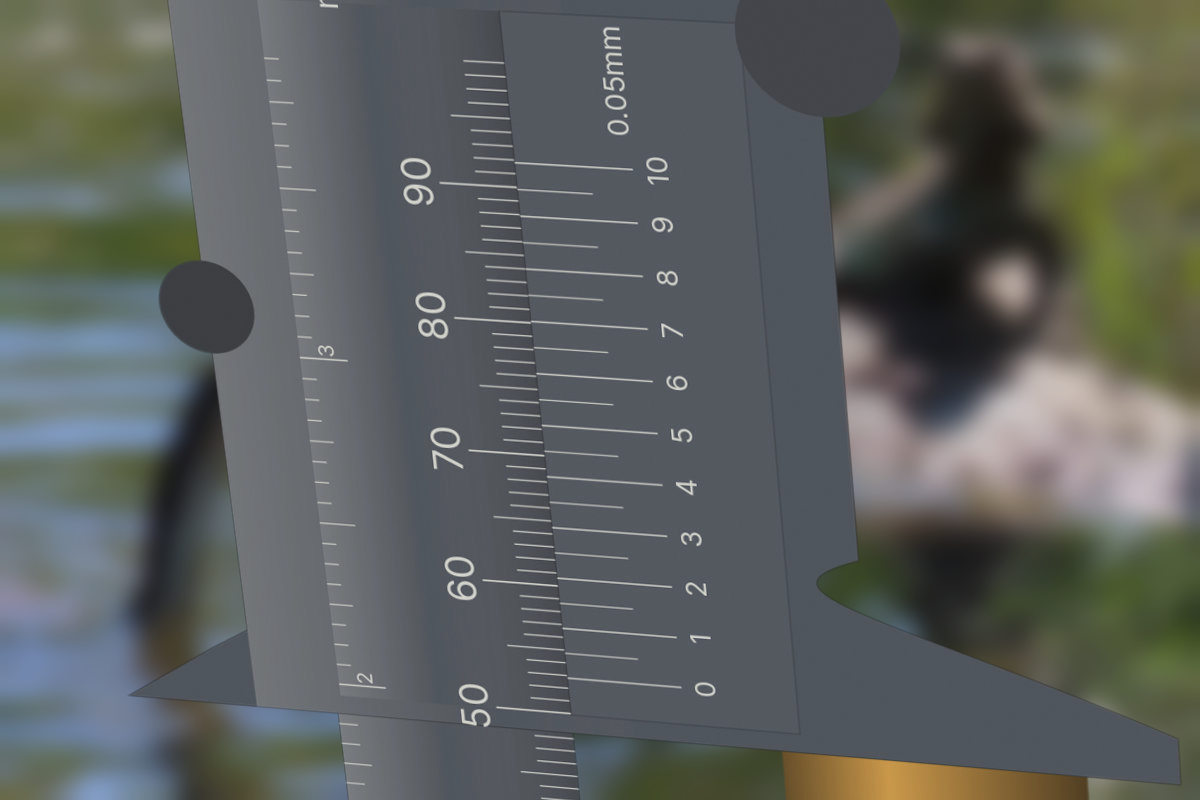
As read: 52.8,mm
